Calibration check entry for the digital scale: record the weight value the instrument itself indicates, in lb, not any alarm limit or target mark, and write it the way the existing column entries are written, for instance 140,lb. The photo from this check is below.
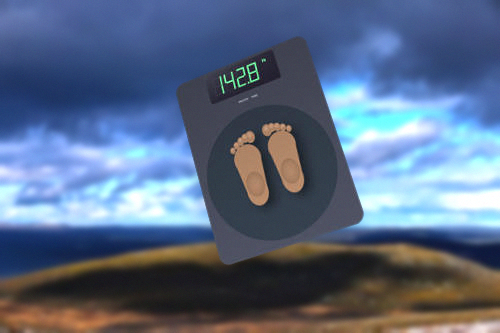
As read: 142.8,lb
